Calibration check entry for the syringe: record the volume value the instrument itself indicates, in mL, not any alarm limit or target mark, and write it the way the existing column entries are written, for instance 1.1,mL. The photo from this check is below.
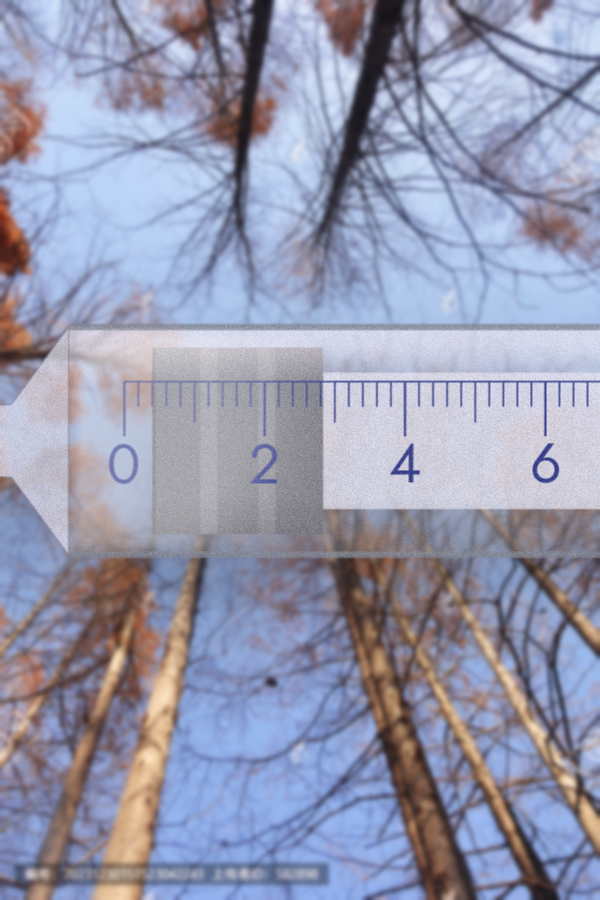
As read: 0.4,mL
